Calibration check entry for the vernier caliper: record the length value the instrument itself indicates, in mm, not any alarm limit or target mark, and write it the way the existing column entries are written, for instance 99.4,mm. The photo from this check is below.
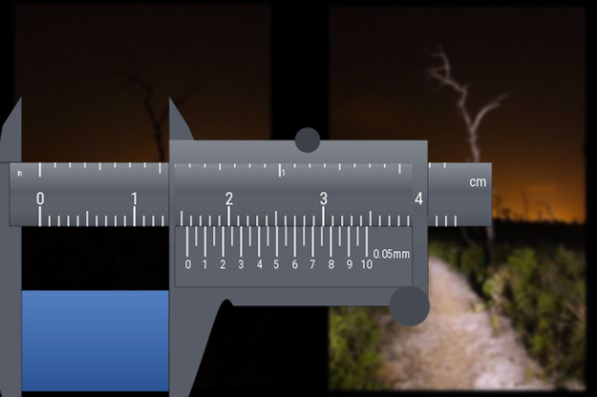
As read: 15.6,mm
